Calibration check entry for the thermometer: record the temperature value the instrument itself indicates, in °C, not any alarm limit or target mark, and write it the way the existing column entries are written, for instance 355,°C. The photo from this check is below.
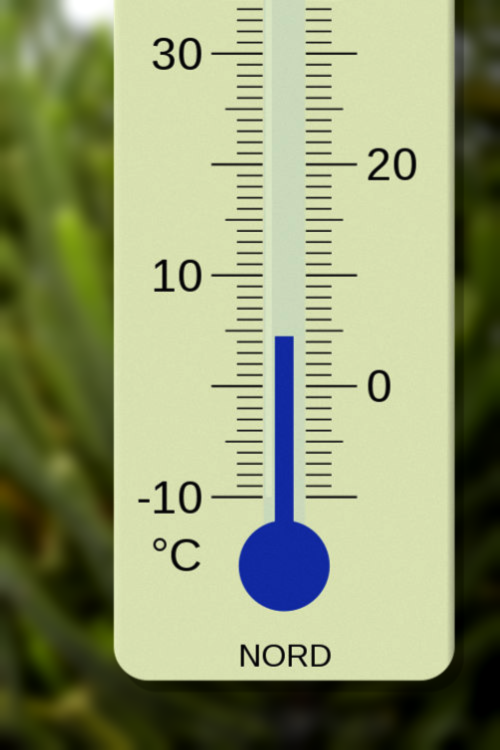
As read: 4.5,°C
